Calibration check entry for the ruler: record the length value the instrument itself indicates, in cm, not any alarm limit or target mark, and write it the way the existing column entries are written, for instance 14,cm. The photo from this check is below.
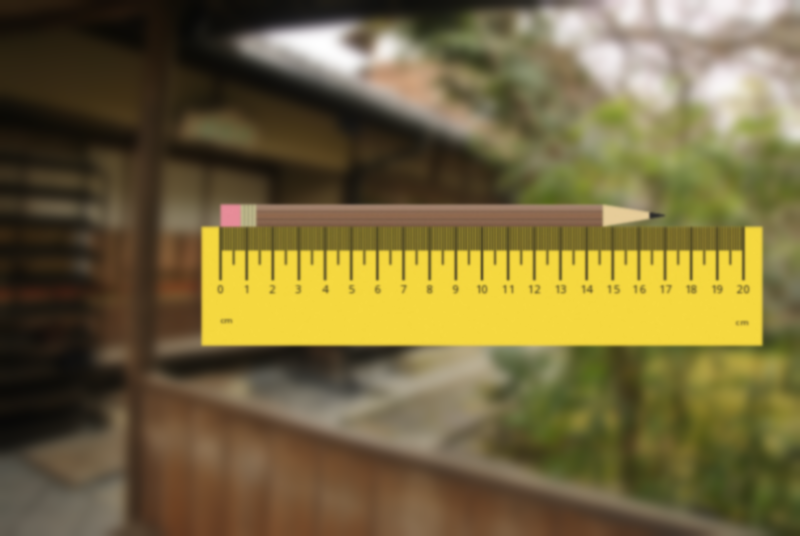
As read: 17,cm
